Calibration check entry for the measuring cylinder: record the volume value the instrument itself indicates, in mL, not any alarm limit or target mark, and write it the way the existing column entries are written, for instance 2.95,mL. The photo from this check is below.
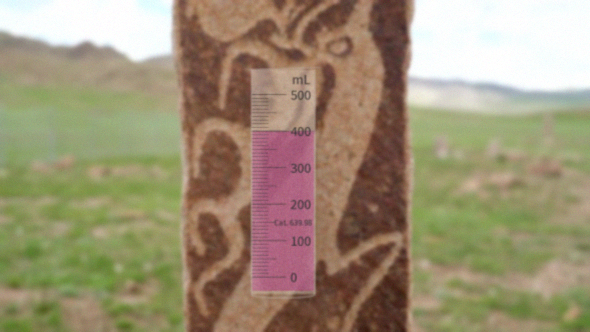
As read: 400,mL
